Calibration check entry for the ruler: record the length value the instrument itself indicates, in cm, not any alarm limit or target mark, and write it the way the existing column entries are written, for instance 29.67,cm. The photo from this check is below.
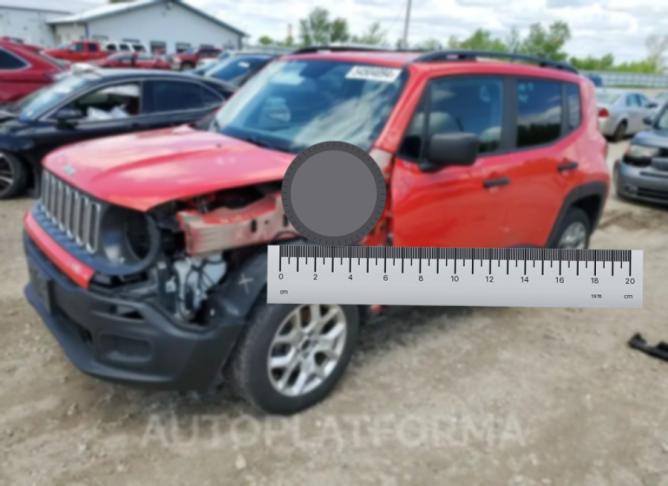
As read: 6,cm
